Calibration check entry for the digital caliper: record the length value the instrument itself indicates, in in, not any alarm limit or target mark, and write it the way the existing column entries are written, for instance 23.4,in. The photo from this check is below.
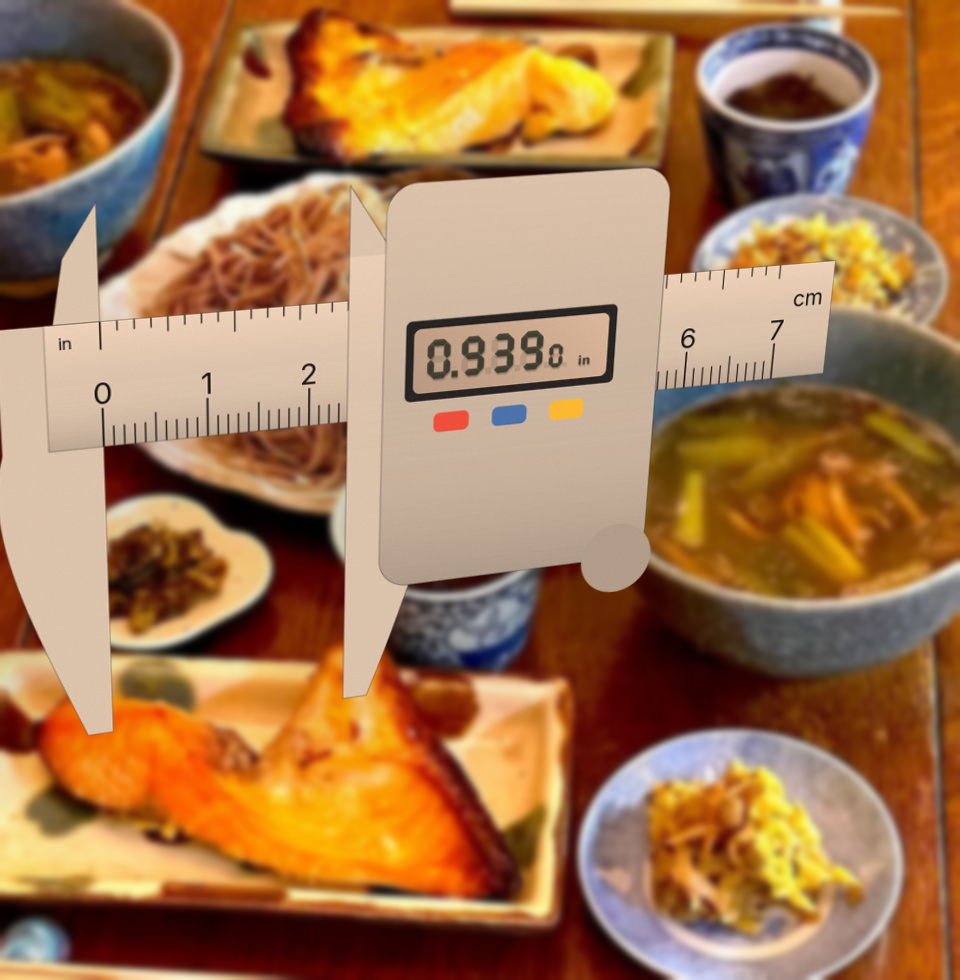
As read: 0.9390,in
